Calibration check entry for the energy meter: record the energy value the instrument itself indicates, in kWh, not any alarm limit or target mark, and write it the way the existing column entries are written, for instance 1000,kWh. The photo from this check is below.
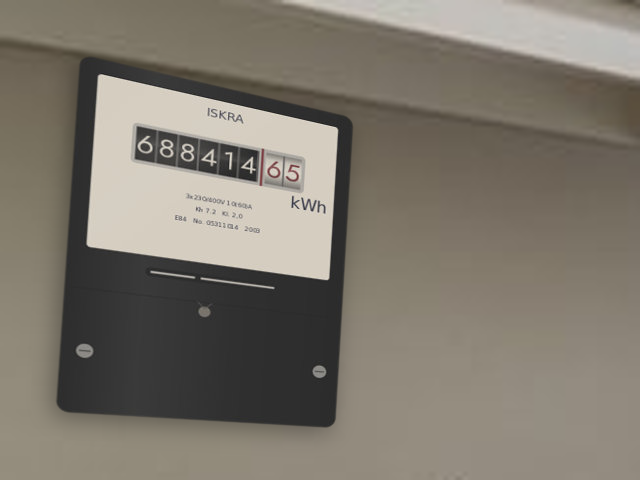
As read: 688414.65,kWh
